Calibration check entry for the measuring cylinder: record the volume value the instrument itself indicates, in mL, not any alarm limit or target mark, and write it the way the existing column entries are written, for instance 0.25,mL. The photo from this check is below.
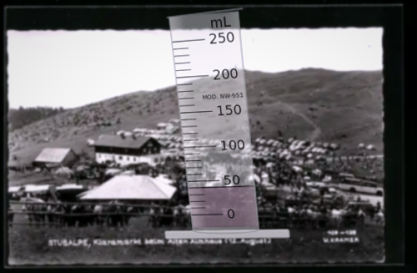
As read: 40,mL
